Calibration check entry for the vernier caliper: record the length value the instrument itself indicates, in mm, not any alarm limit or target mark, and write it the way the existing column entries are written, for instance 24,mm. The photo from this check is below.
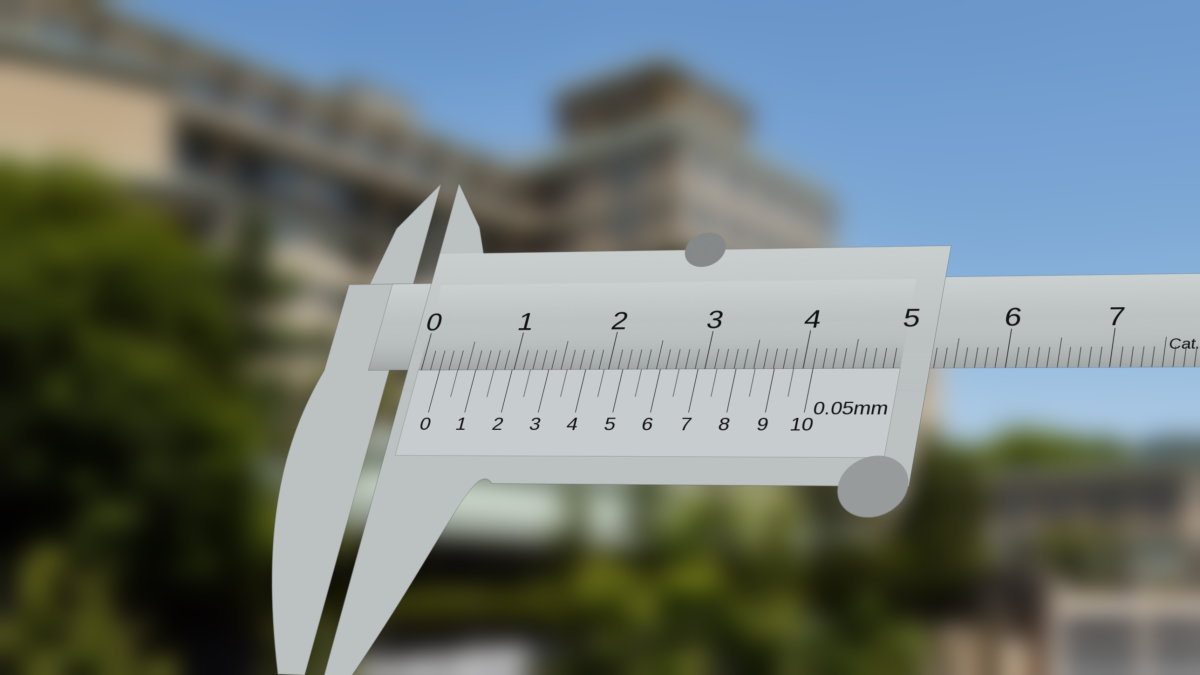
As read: 2.0,mm
